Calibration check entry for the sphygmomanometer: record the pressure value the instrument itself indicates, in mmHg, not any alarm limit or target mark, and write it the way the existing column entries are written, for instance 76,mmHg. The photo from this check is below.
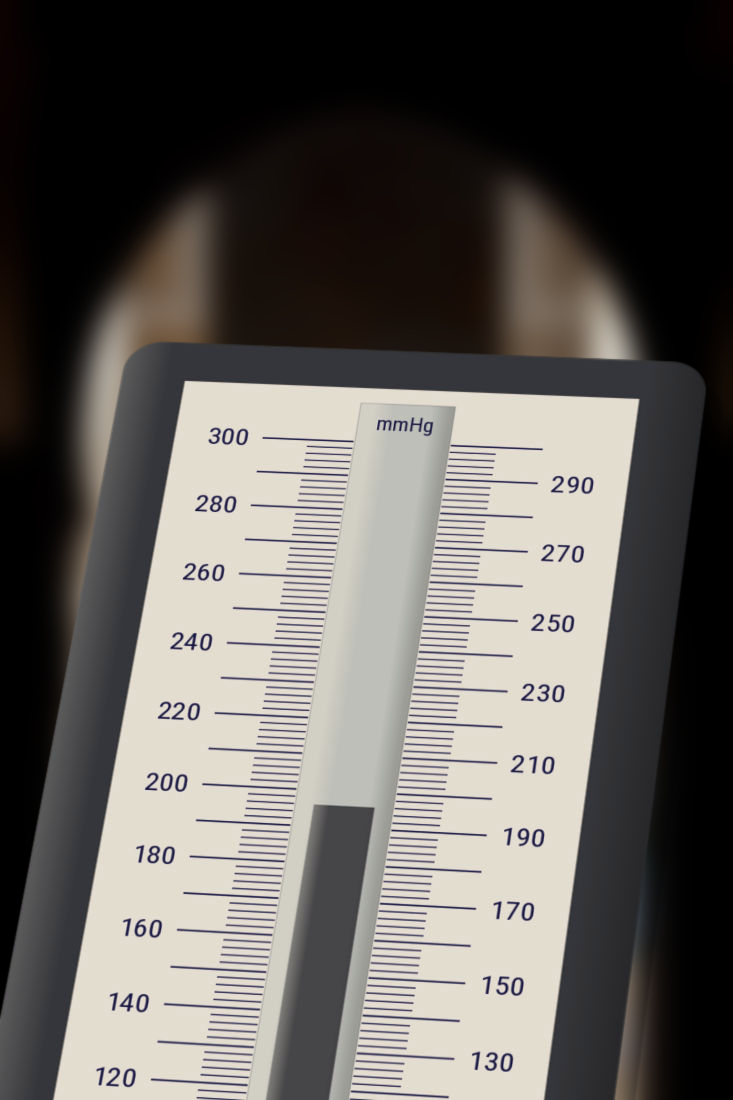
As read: 196,mmHg
